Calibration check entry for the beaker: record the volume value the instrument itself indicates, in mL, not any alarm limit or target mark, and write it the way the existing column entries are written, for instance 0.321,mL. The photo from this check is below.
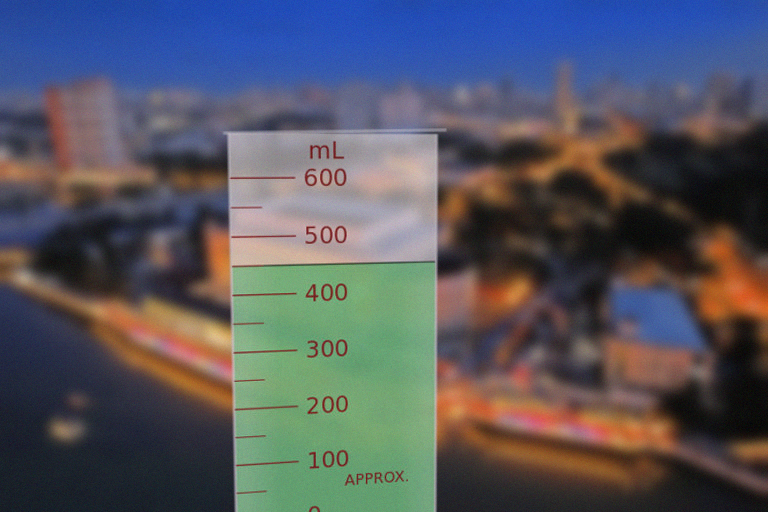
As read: 450,mL
